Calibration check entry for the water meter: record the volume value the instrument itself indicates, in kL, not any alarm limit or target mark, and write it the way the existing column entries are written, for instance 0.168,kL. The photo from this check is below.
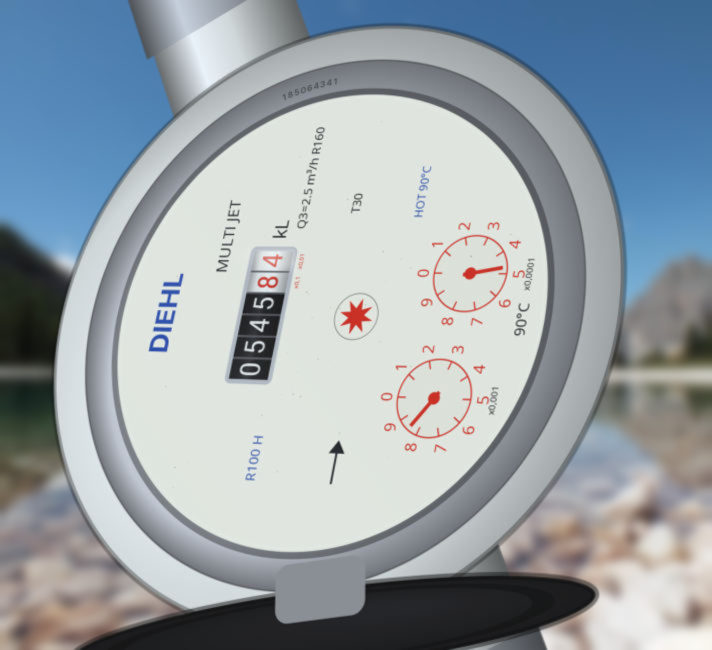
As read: 545.8484,kL
